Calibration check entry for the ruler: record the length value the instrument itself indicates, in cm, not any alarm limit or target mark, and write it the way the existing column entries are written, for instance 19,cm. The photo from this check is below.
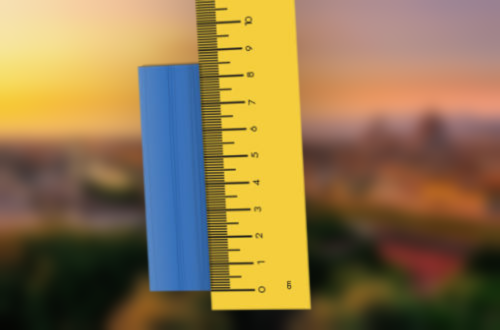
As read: 8.5,cm
